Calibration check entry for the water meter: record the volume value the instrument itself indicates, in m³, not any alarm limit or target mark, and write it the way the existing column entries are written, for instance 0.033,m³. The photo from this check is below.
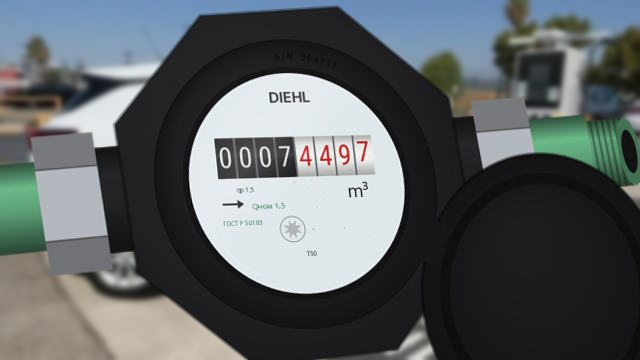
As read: 7.4497,m³
